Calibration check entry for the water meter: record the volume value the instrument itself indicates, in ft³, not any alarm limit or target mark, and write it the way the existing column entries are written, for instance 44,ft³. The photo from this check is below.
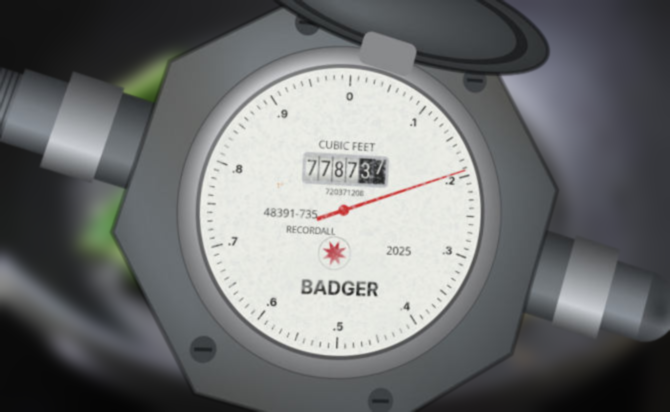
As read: 778737.19,ft³
